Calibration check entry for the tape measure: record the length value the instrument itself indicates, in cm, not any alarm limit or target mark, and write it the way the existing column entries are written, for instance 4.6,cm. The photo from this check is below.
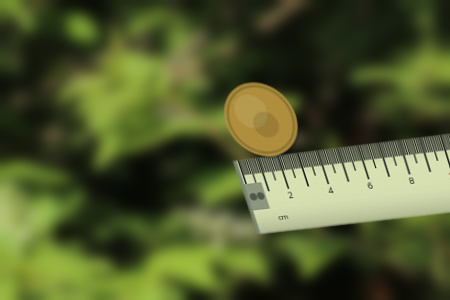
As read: 3.5,cm
